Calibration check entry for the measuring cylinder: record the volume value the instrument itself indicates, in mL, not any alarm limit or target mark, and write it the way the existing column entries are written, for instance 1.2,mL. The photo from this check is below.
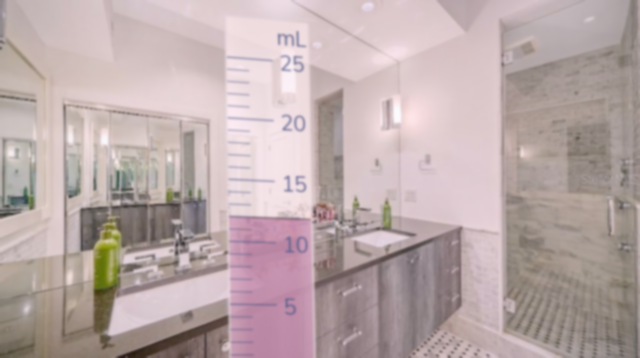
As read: 12,mL
